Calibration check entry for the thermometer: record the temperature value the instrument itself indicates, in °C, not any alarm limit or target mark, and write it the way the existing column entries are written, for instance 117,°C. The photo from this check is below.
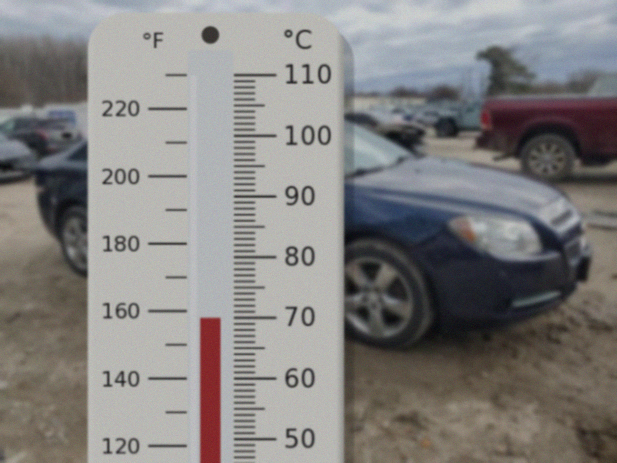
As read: 70,°C
